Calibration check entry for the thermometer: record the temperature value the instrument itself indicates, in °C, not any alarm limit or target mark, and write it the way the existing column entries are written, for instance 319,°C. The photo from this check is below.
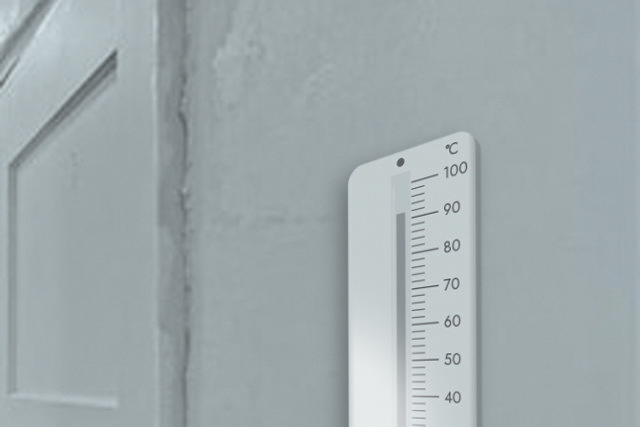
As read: 92,°C
